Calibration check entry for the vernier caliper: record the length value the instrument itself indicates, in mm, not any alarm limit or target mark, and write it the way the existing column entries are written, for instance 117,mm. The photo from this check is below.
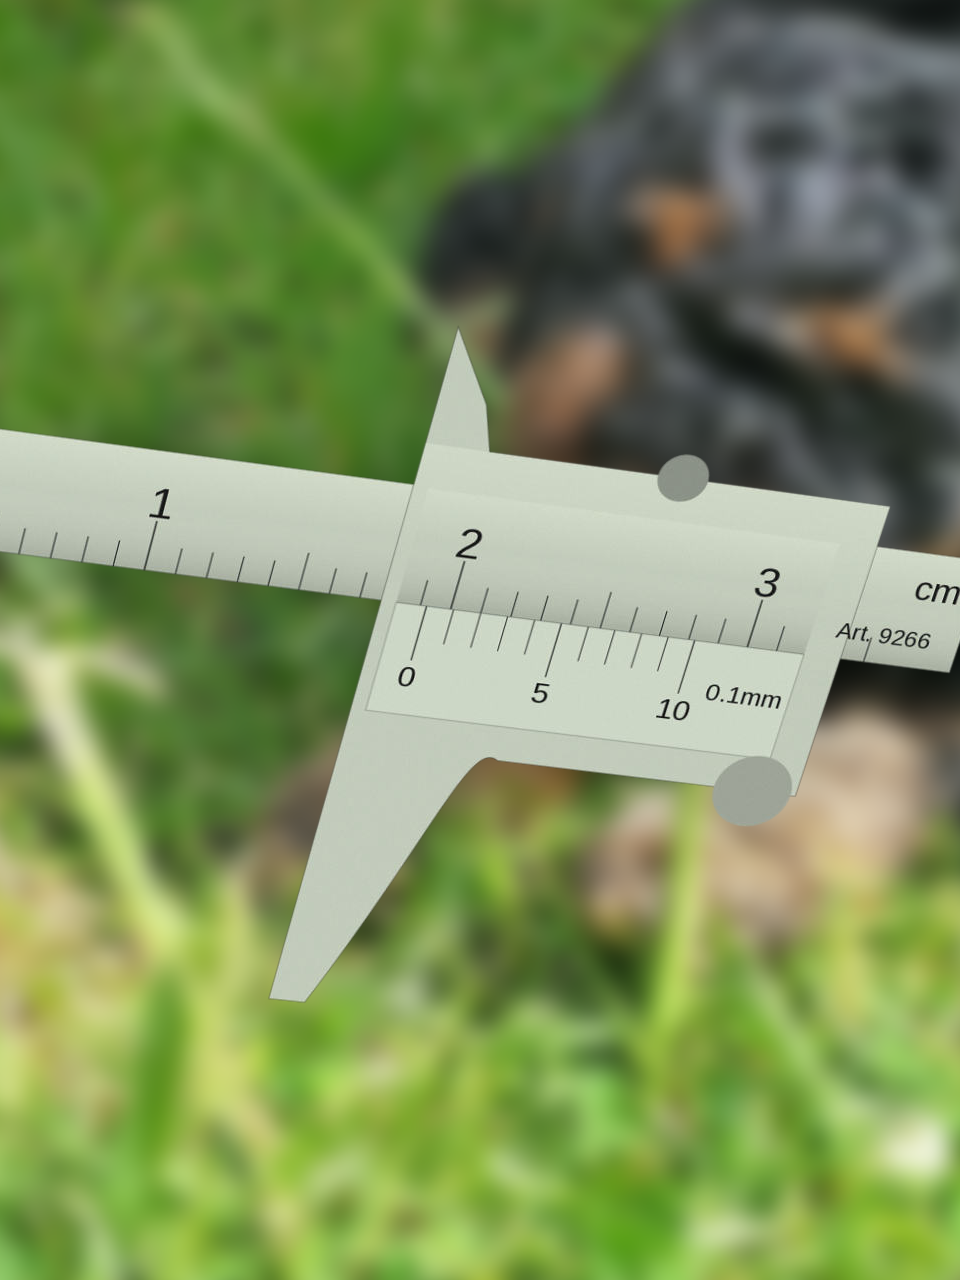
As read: 19.2,mm
